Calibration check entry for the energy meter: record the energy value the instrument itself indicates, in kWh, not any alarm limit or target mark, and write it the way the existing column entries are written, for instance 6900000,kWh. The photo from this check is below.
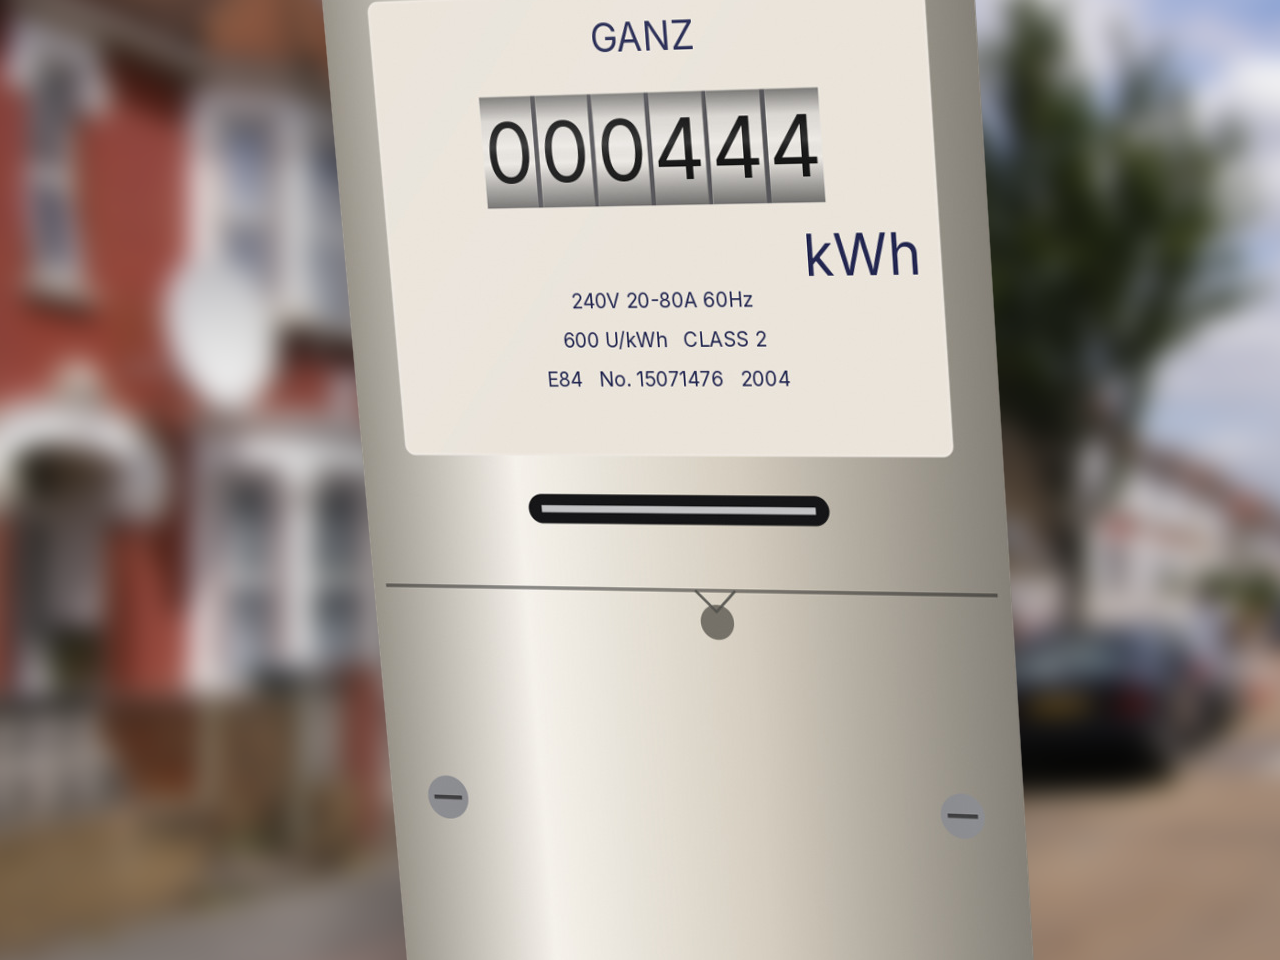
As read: 444,kWh
